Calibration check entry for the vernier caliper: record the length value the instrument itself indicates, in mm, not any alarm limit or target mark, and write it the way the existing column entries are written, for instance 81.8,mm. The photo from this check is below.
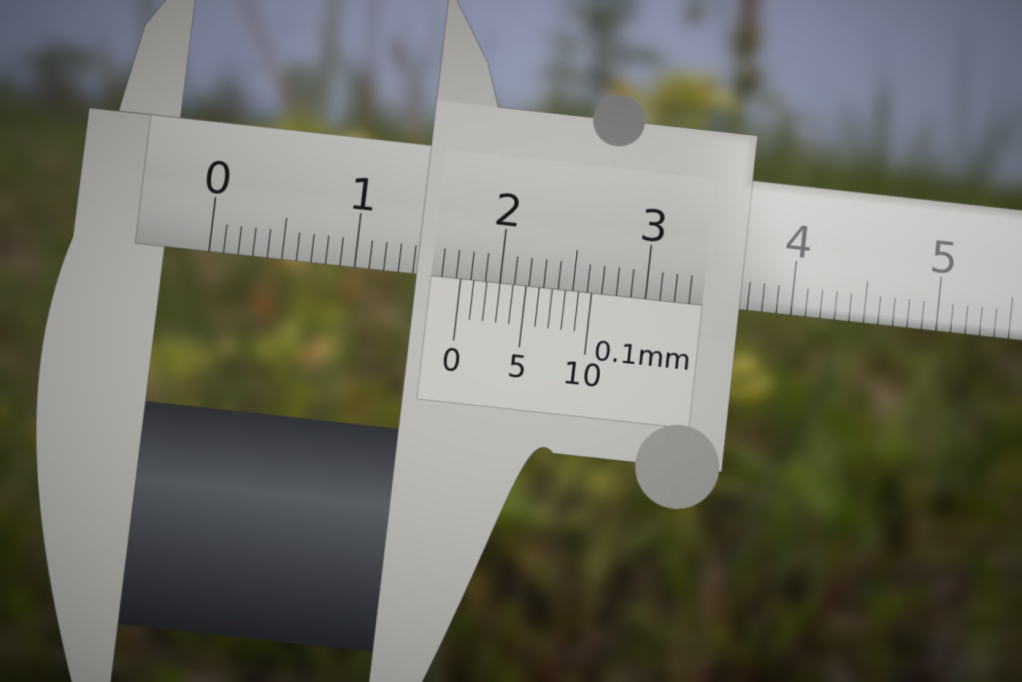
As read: 17.3,mm
